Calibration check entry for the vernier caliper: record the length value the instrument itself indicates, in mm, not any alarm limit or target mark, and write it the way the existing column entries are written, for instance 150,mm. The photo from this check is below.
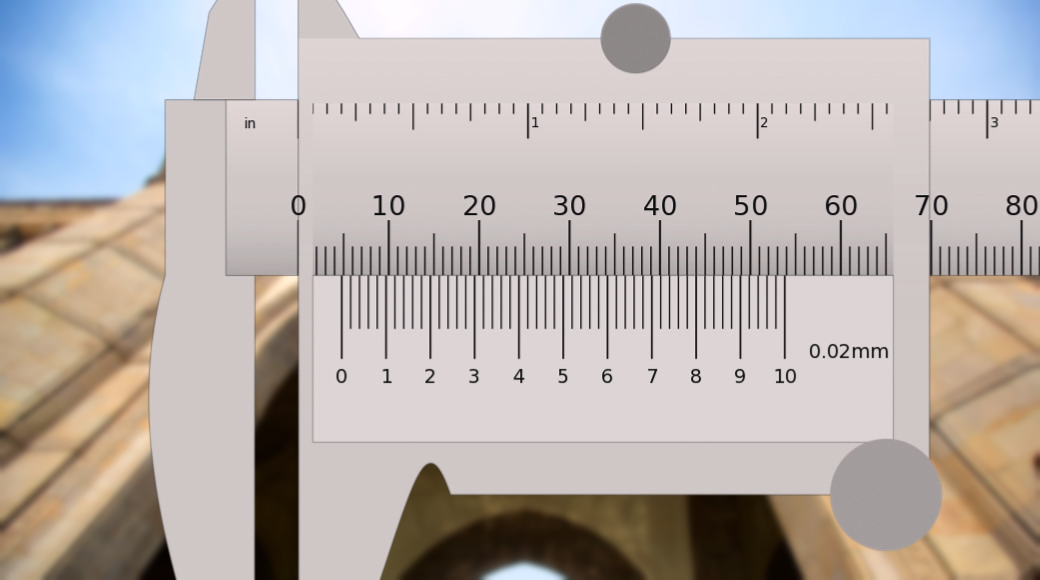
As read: 4.8,mm
